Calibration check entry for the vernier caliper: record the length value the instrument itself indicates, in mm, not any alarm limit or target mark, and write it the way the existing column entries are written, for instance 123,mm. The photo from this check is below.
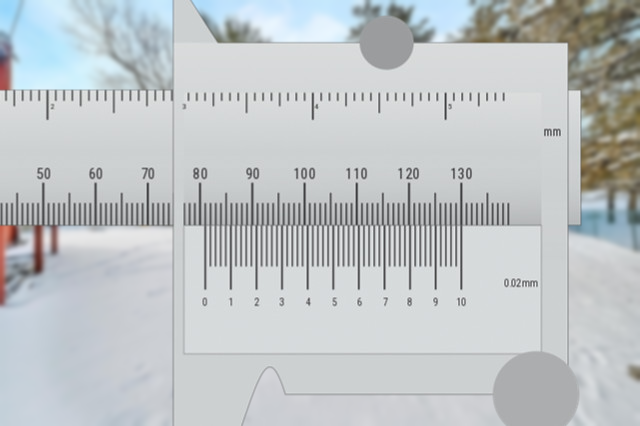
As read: 81.0,mm
